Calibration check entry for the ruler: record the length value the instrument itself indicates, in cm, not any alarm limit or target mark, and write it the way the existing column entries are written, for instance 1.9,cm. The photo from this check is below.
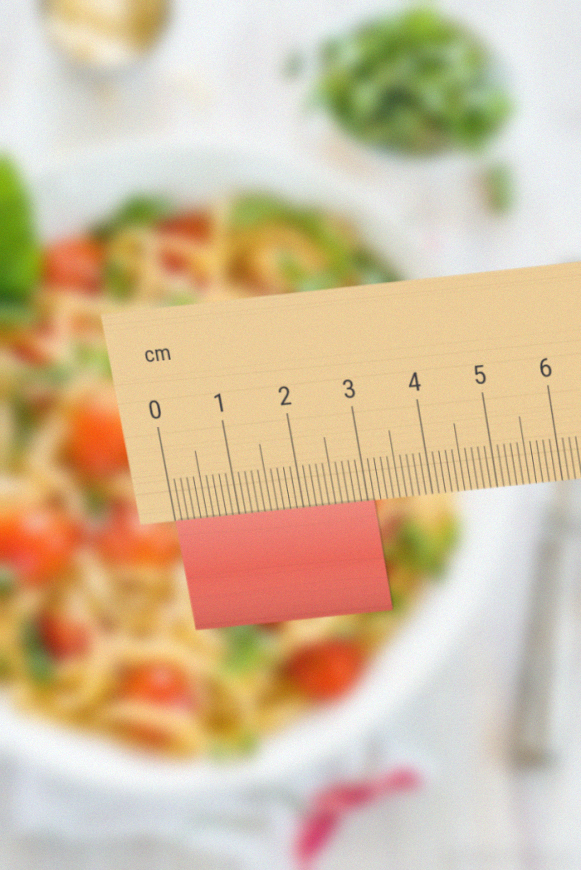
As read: 3.1,cm
